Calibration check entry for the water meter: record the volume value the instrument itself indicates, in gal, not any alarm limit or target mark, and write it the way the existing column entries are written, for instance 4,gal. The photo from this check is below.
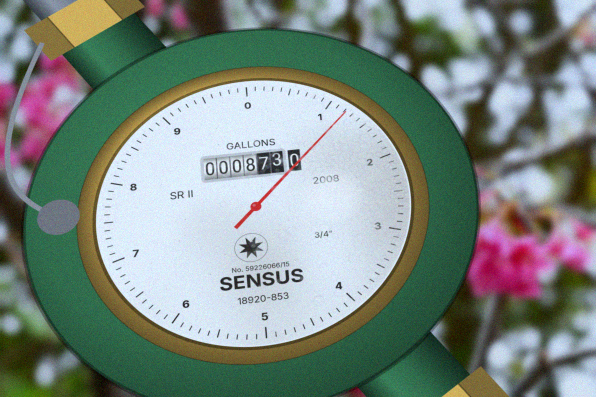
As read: 8731.2,gal
